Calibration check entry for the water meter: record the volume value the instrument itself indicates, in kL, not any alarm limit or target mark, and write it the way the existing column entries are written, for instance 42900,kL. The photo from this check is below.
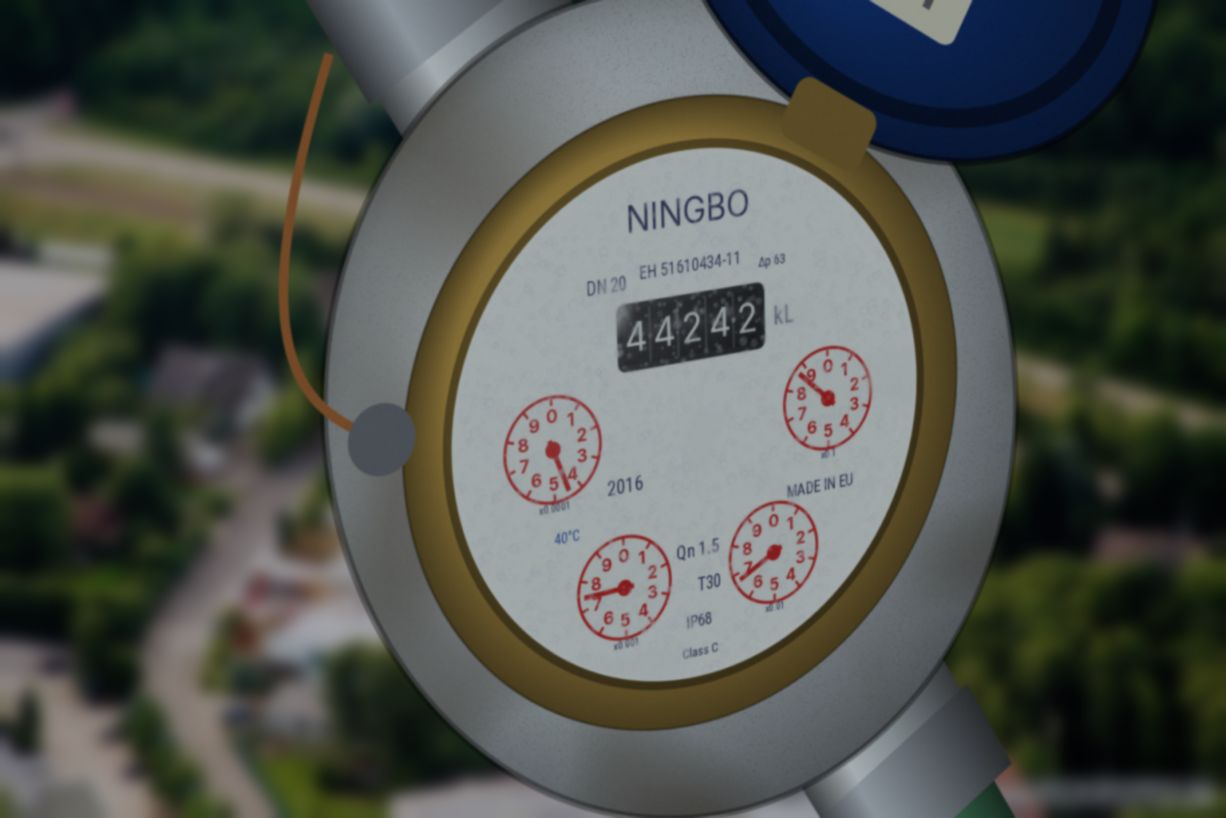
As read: 44242.8674,kL
